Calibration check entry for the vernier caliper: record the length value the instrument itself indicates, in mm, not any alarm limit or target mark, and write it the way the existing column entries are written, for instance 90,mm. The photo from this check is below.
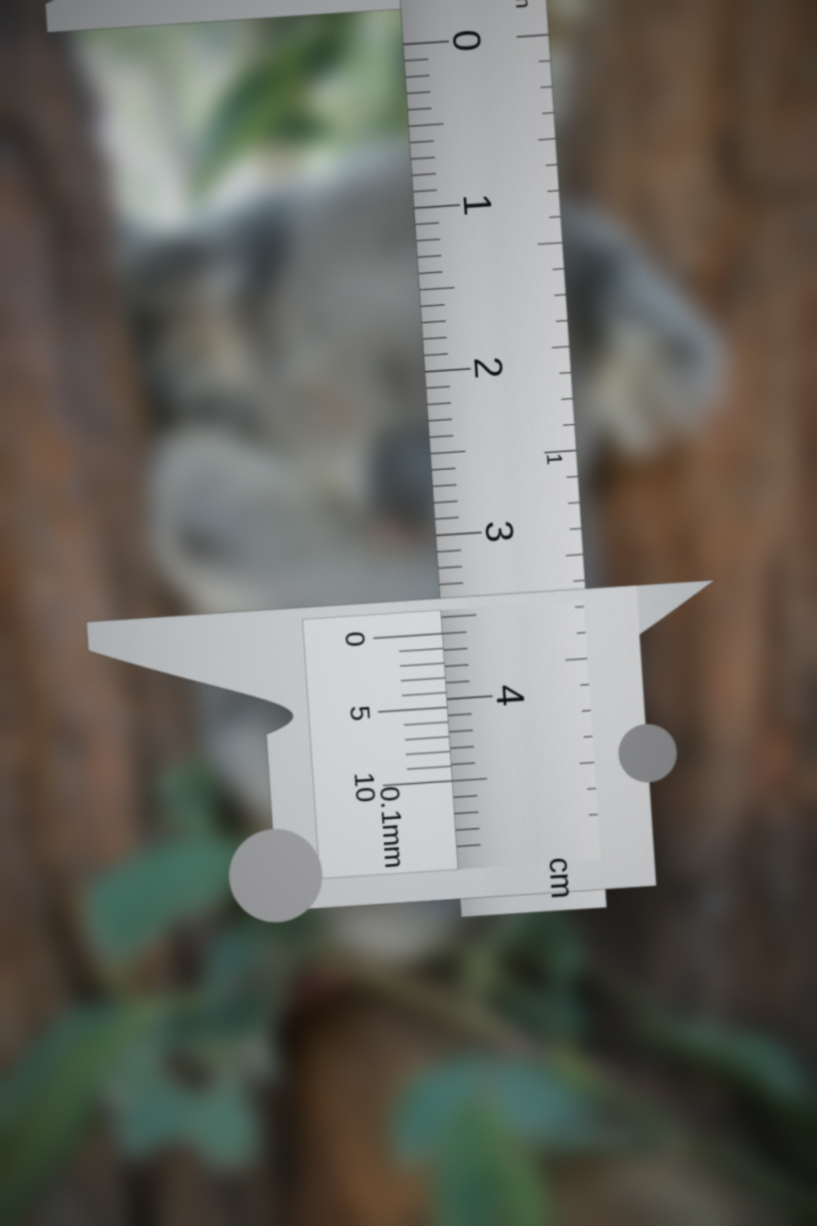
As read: 36.0,mm
